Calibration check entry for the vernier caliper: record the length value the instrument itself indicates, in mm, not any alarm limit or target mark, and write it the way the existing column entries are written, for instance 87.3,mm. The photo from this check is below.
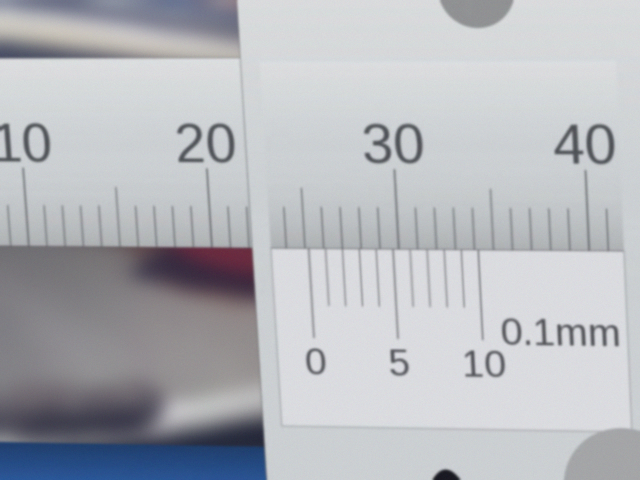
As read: 25.2,mm
